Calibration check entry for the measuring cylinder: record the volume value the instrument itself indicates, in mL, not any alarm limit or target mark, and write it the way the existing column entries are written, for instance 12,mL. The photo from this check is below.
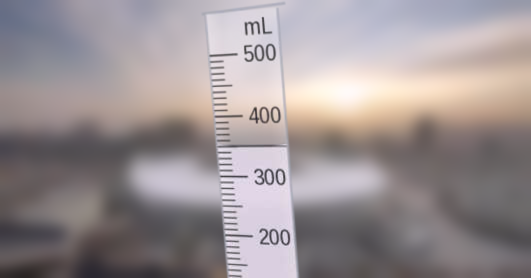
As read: 350,mL
